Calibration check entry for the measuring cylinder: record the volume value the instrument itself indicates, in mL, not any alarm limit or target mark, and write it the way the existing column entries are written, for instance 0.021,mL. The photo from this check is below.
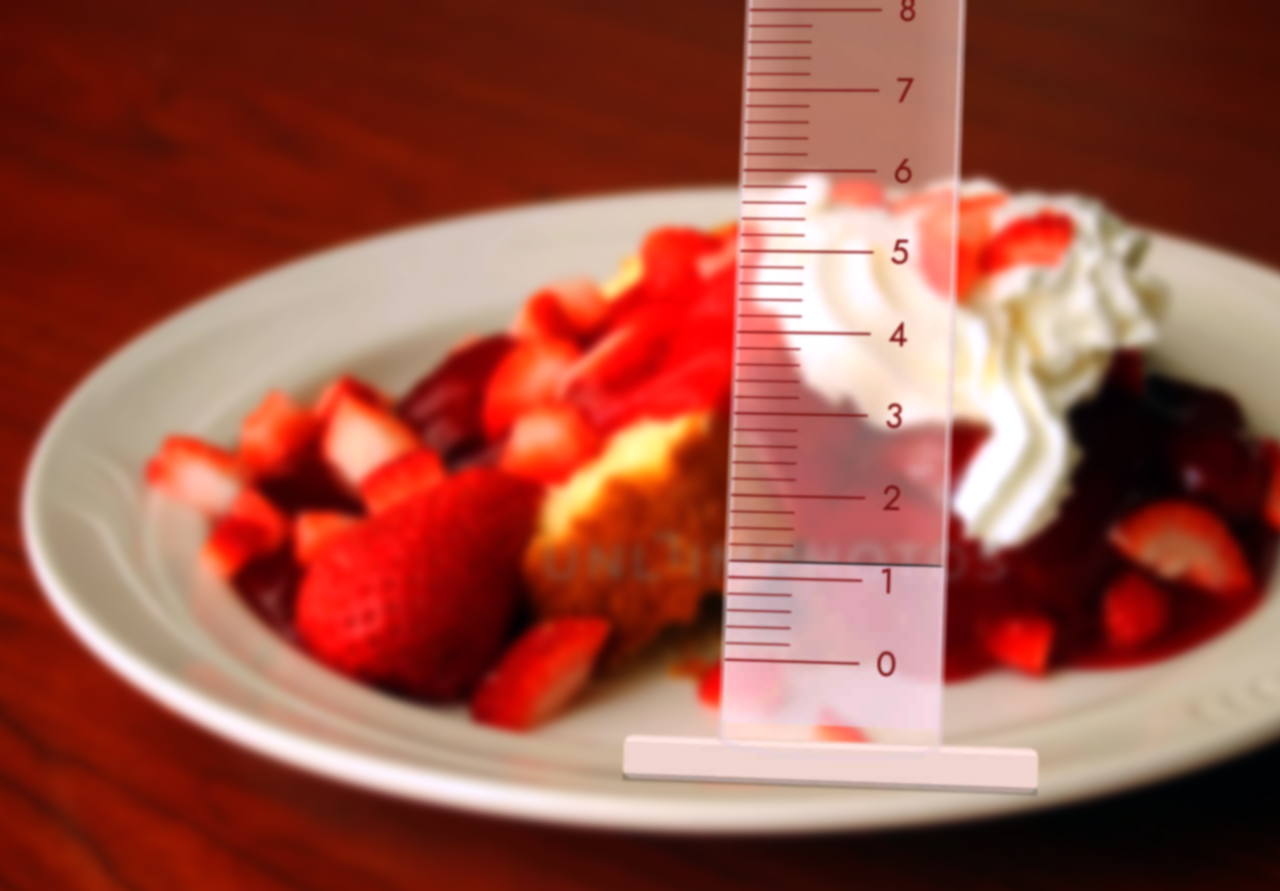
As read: 1.2,mL
